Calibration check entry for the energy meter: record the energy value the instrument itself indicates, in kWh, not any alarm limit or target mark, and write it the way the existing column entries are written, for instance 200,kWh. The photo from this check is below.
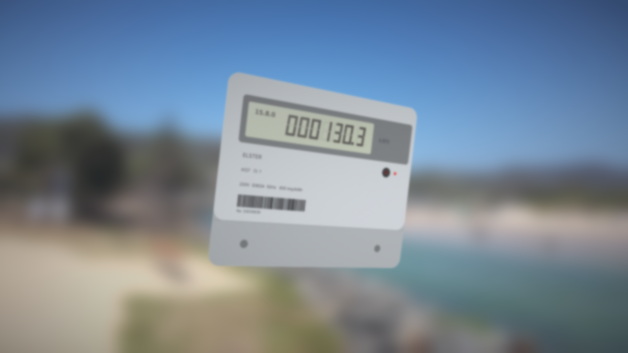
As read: 130.3,kWh
